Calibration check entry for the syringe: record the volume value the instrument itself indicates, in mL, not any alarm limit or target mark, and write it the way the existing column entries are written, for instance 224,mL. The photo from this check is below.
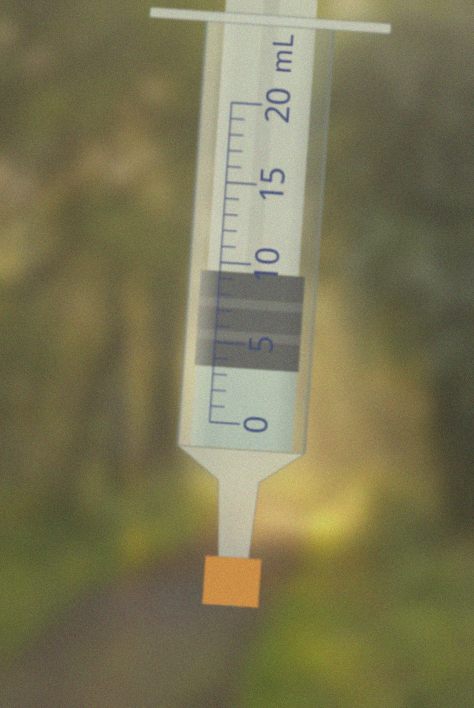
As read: 3.5,mL
